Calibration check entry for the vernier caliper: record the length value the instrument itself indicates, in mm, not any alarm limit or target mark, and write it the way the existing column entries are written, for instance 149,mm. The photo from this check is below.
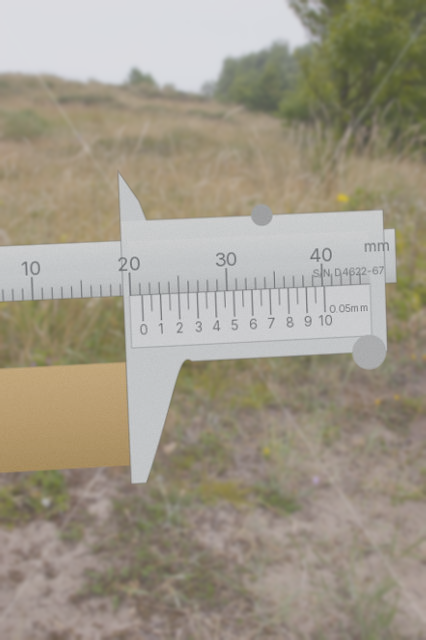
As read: 21.2,mm
